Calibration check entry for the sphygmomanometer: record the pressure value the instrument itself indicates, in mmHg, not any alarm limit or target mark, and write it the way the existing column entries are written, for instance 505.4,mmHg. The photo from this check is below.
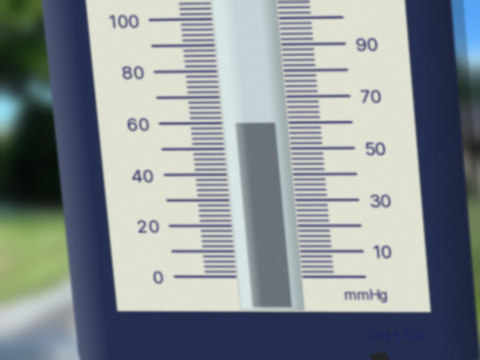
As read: 60,mmHg
